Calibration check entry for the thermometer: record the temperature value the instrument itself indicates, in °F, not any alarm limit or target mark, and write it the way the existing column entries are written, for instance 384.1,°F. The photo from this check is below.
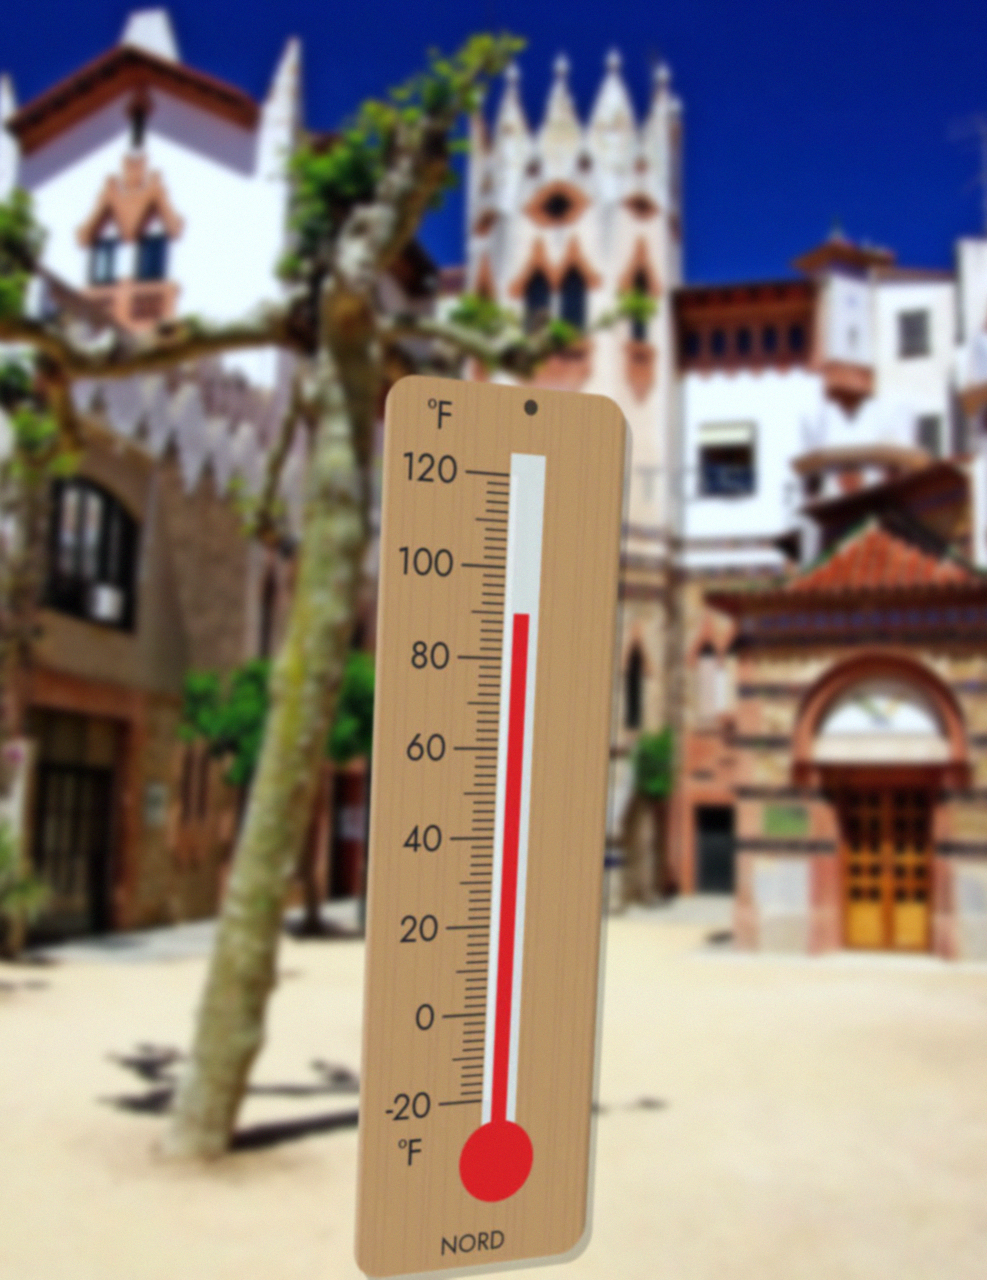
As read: 90,°F
